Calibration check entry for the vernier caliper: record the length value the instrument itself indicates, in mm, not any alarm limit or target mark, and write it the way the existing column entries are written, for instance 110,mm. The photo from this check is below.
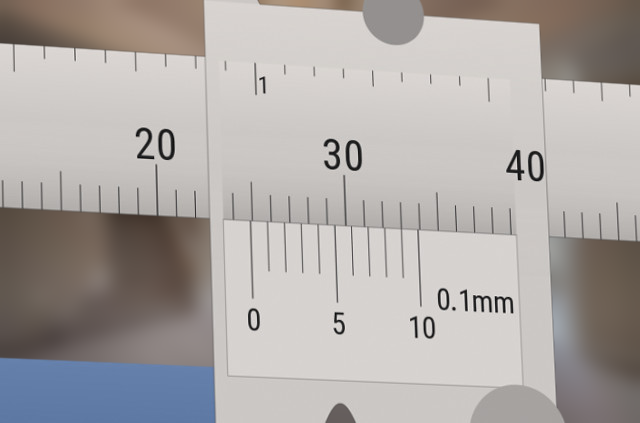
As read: 24.9,mm
